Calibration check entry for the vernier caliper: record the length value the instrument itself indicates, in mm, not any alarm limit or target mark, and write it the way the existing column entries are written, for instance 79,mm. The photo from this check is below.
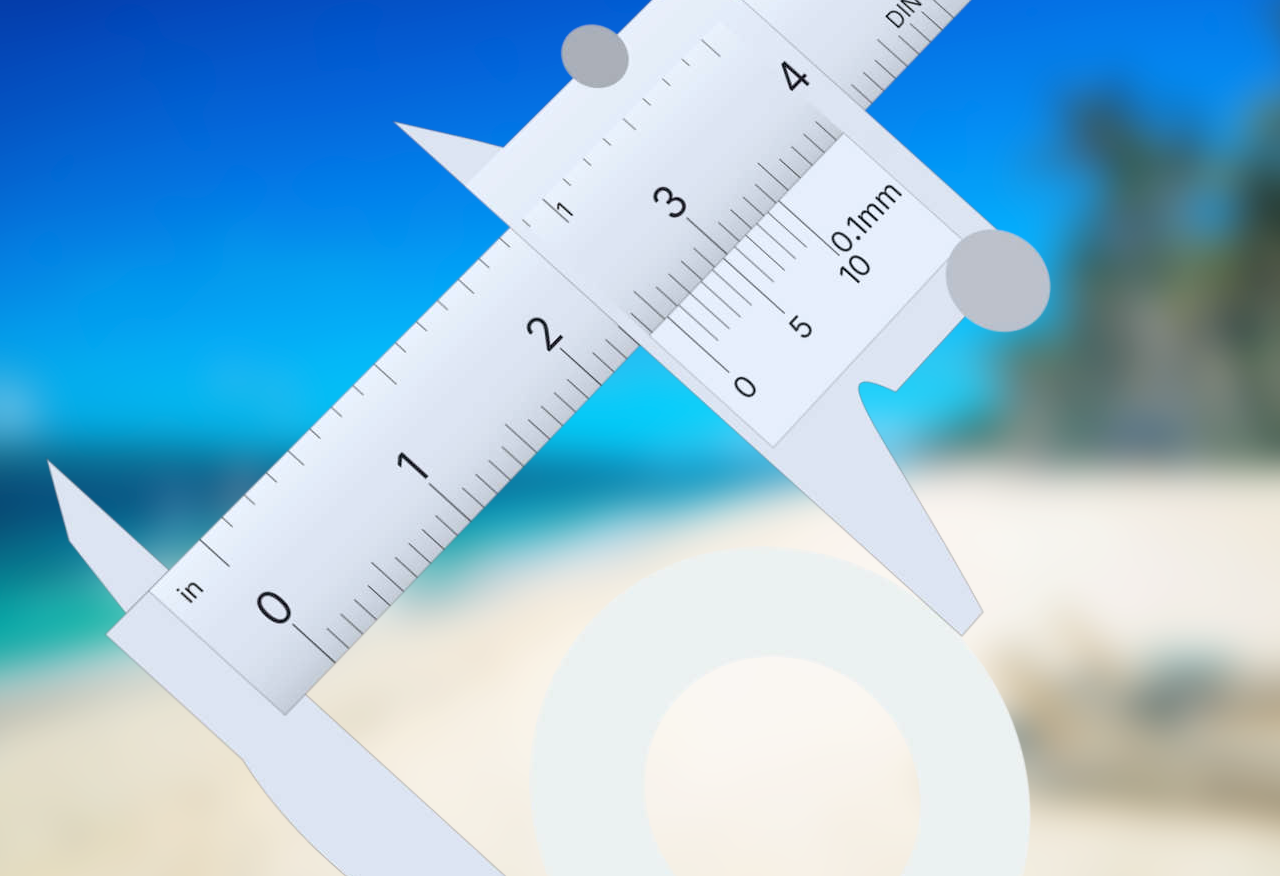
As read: 25.2,mm
